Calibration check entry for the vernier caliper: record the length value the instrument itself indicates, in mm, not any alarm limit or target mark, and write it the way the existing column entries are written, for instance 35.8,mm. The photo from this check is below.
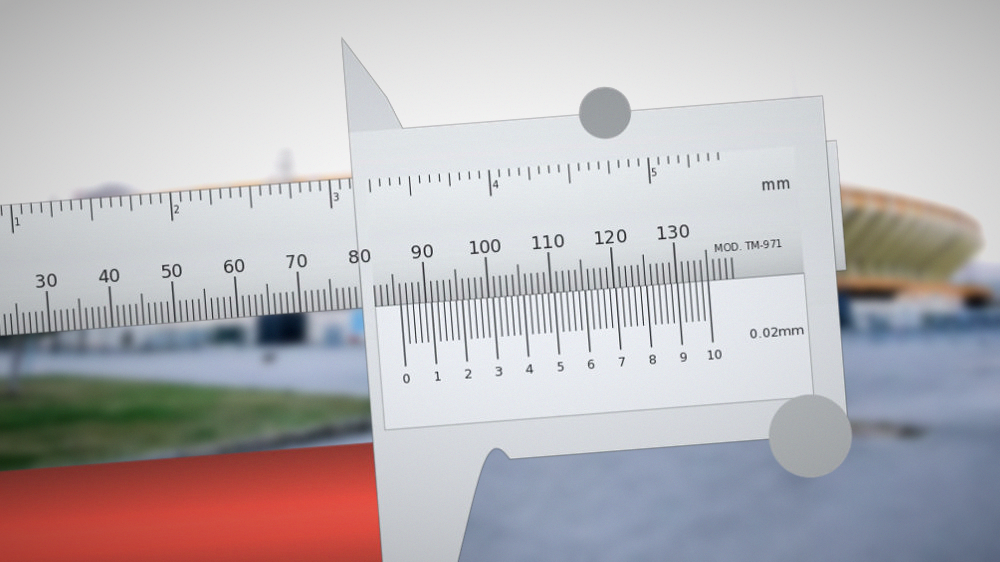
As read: 86.0,mm
